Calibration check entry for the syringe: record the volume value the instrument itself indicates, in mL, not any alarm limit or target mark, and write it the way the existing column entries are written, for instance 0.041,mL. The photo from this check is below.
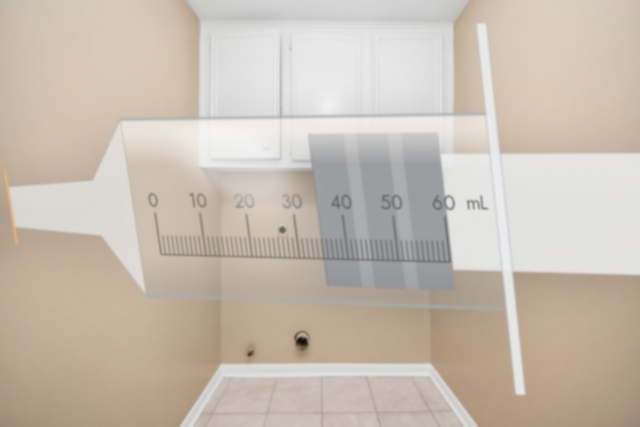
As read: 35,mL
